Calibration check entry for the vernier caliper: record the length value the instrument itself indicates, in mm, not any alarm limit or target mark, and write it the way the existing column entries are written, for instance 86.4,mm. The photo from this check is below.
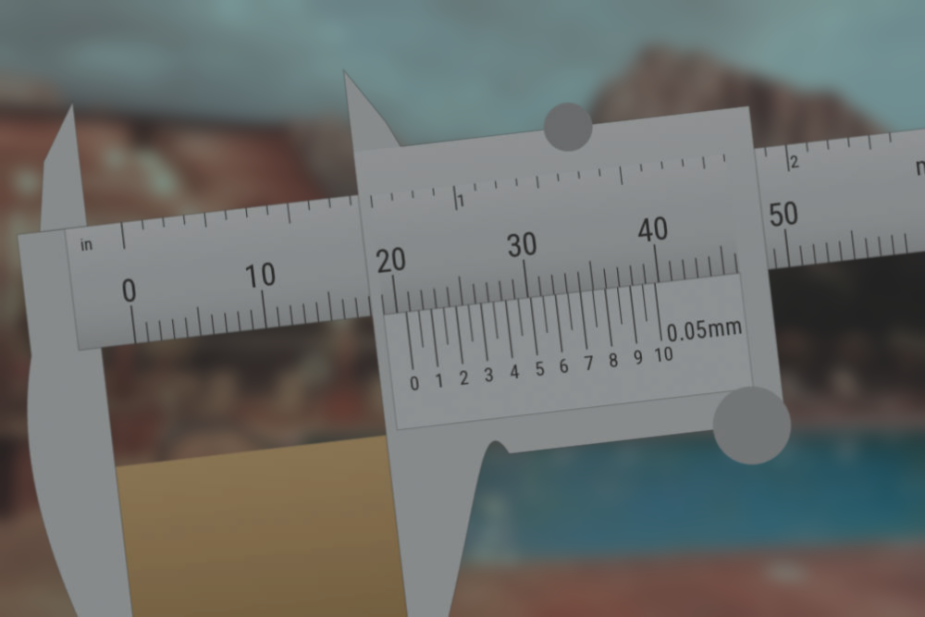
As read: 20.7,mm
